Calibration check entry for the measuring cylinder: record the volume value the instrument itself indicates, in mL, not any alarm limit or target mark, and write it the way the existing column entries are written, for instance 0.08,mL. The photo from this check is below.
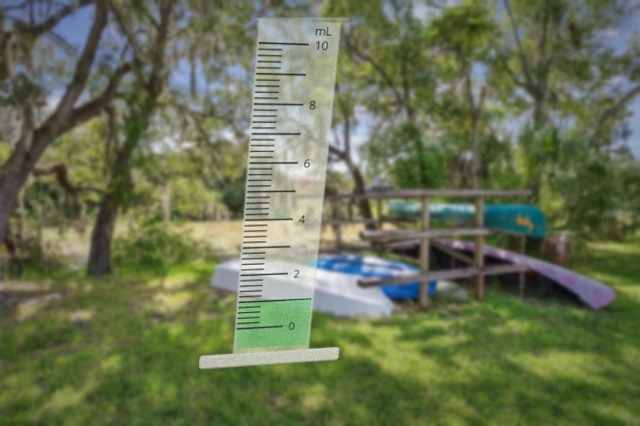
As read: 1,mL
